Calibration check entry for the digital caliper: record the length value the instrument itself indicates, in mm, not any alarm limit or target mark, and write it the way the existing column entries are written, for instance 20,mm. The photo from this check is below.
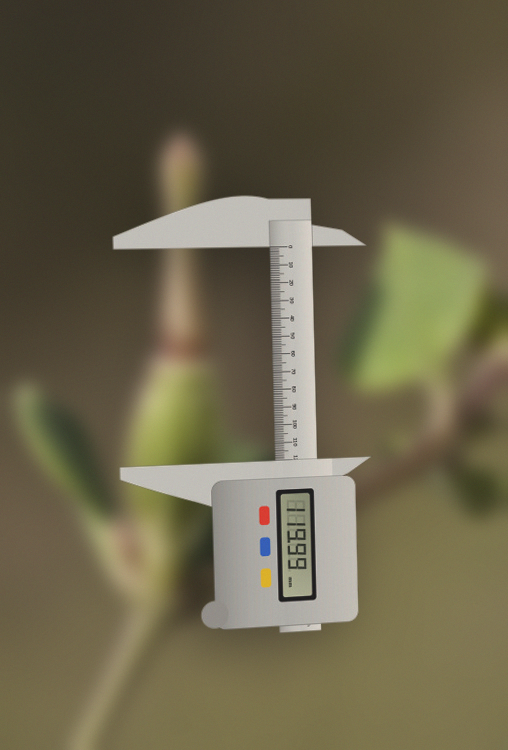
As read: 119.99,mm
